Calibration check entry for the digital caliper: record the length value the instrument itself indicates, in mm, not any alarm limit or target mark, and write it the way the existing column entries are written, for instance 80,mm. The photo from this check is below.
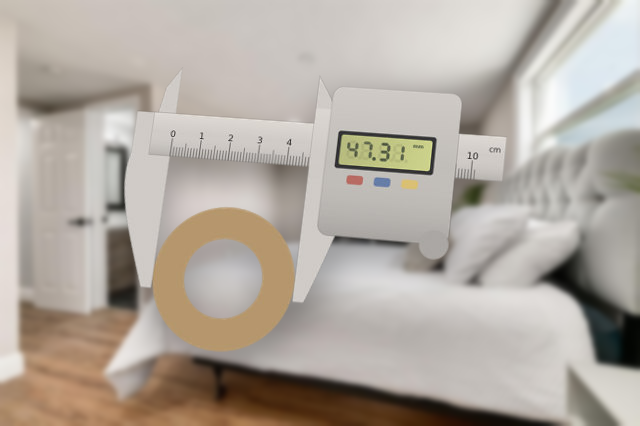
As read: 47.31,mm
